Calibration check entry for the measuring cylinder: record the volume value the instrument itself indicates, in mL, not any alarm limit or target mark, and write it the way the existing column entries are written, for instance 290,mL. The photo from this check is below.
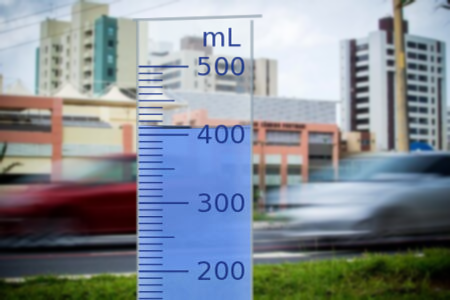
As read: 410,mL
